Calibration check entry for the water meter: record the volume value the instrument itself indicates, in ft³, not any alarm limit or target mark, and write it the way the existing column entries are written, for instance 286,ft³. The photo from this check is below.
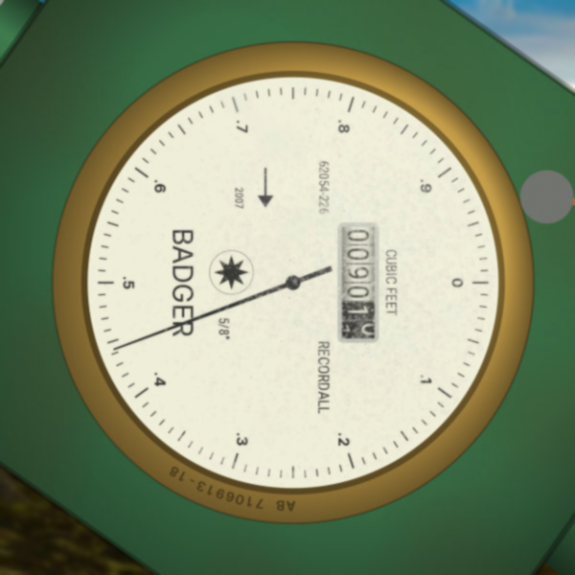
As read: 9010.44,ft³
